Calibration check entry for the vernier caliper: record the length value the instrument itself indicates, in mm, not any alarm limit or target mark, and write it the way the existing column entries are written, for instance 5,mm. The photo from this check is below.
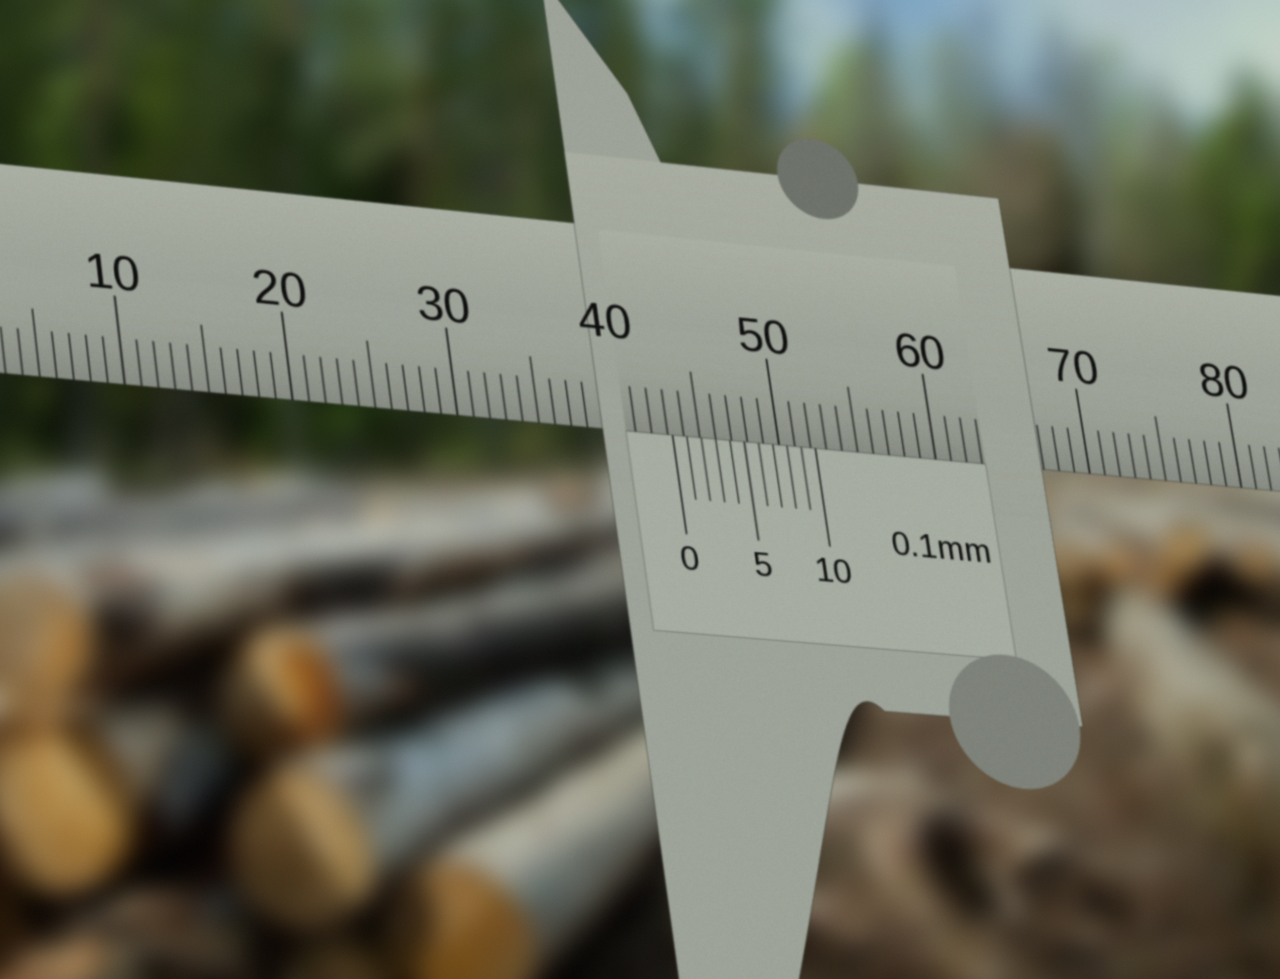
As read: 43.3,mm
